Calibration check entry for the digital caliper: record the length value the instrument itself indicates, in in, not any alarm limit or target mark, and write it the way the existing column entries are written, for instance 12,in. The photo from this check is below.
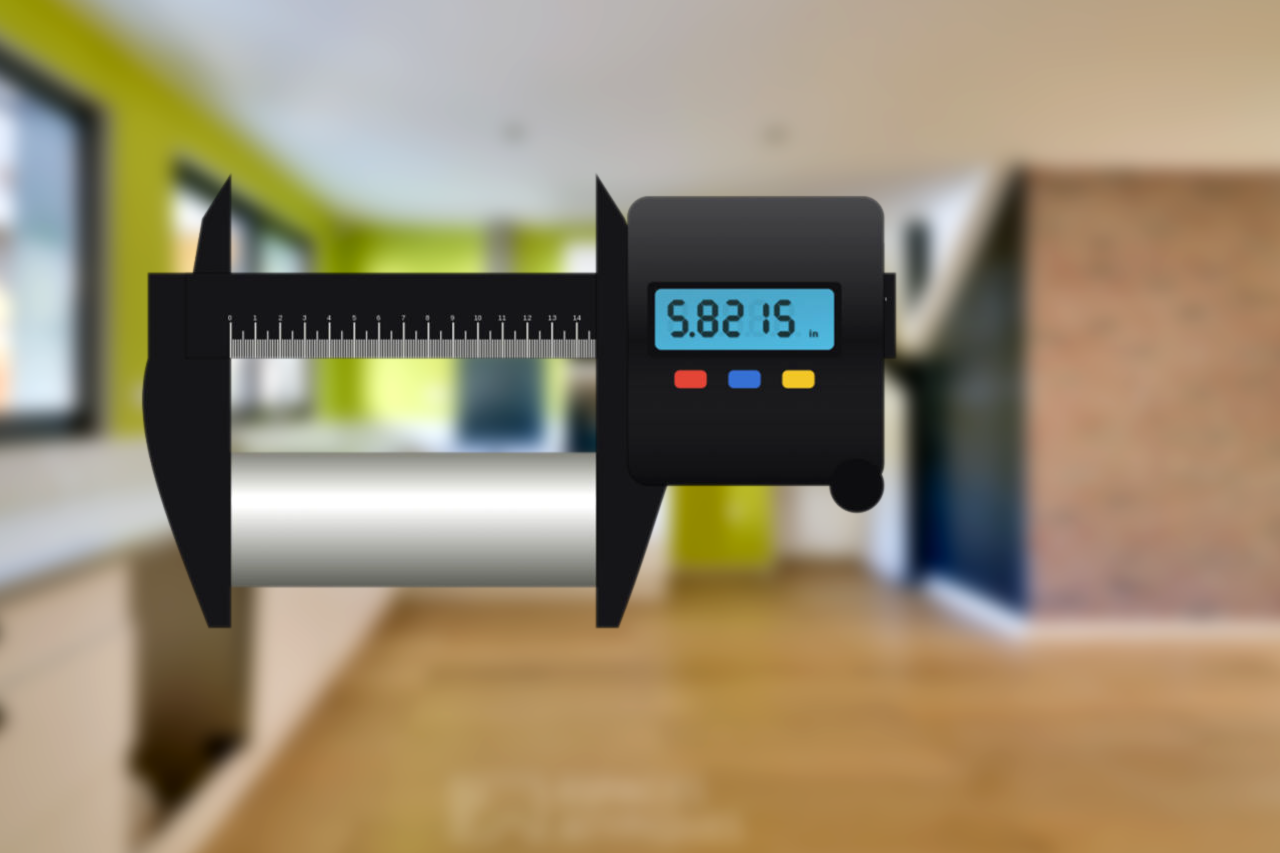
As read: 5.8215,in
